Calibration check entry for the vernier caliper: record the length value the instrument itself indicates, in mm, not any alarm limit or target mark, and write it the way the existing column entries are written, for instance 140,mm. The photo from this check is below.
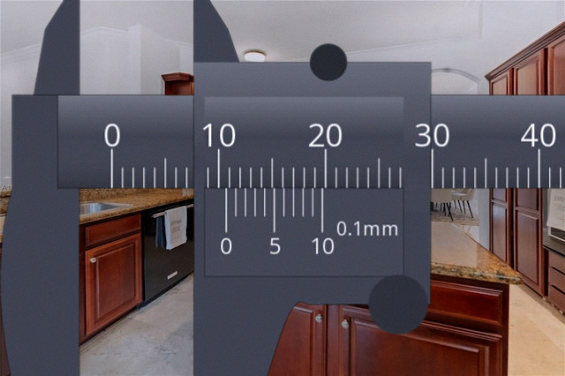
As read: 10.7,mm
